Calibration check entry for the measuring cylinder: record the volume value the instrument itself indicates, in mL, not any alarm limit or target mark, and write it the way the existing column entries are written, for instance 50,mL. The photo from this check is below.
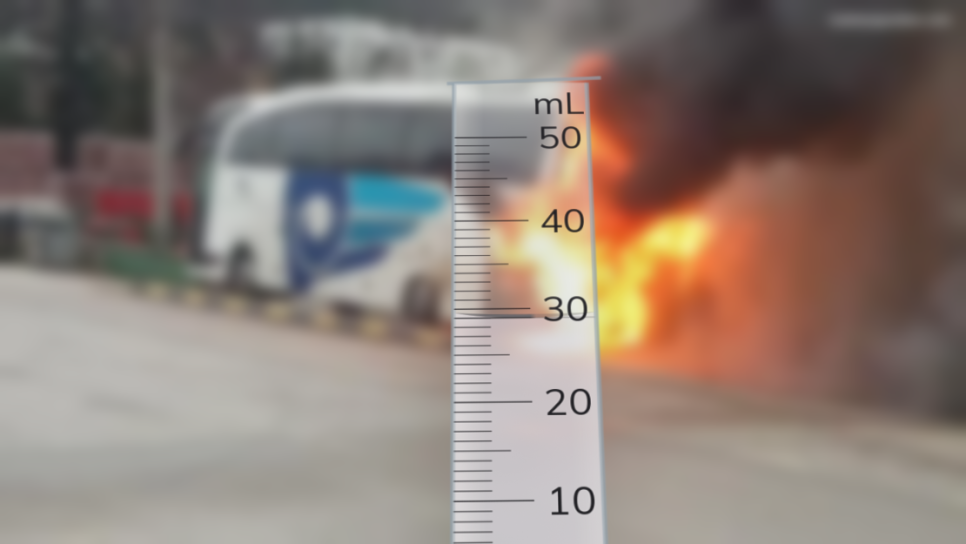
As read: 29,mL
